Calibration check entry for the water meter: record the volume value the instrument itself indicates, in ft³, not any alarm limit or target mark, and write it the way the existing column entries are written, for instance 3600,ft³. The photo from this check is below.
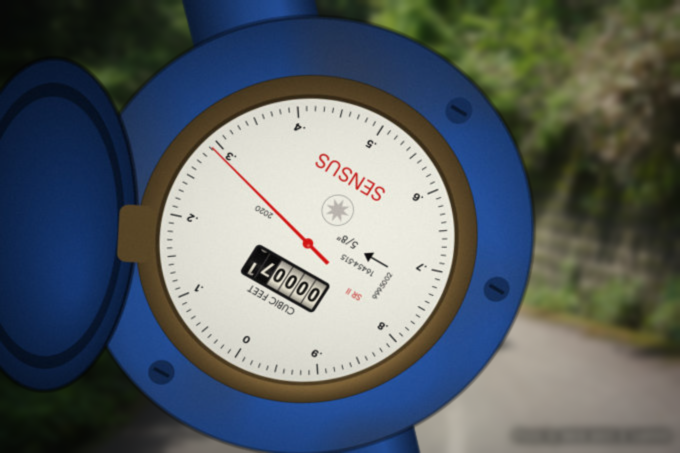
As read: 71.29,ft³
